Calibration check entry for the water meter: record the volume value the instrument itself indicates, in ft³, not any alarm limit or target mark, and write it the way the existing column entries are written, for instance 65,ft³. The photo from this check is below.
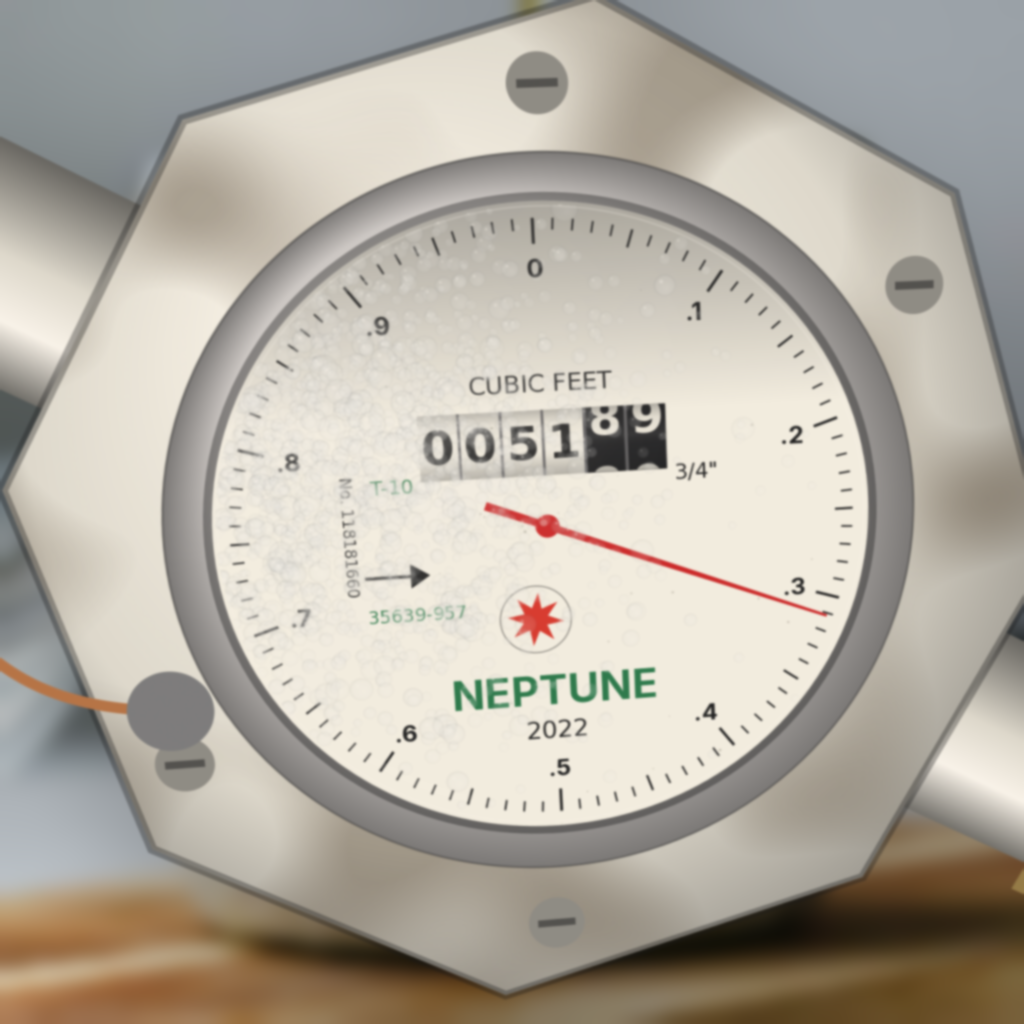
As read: 5189.31,ft³
